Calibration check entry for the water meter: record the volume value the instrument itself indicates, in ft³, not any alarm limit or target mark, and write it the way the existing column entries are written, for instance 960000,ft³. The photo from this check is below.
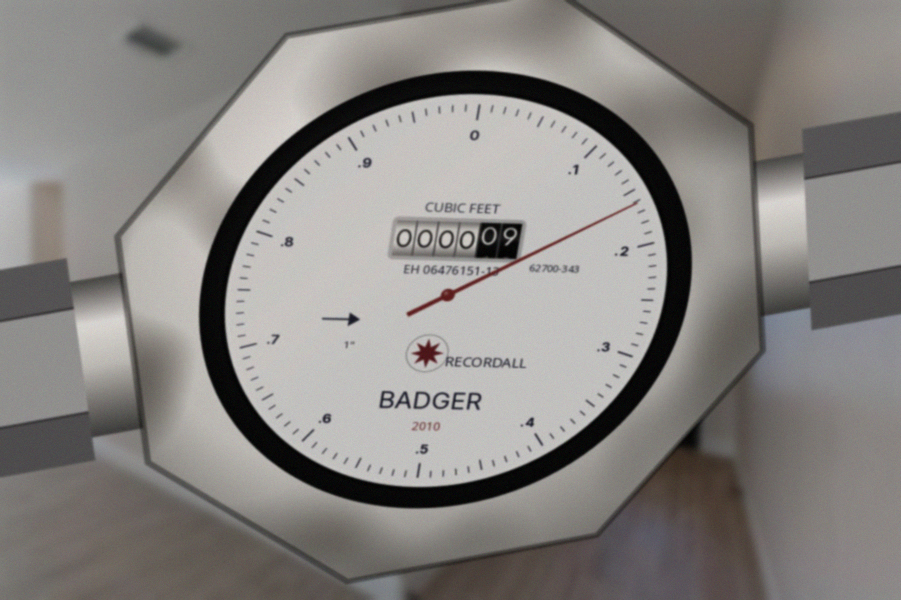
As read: 9.16,ft³
